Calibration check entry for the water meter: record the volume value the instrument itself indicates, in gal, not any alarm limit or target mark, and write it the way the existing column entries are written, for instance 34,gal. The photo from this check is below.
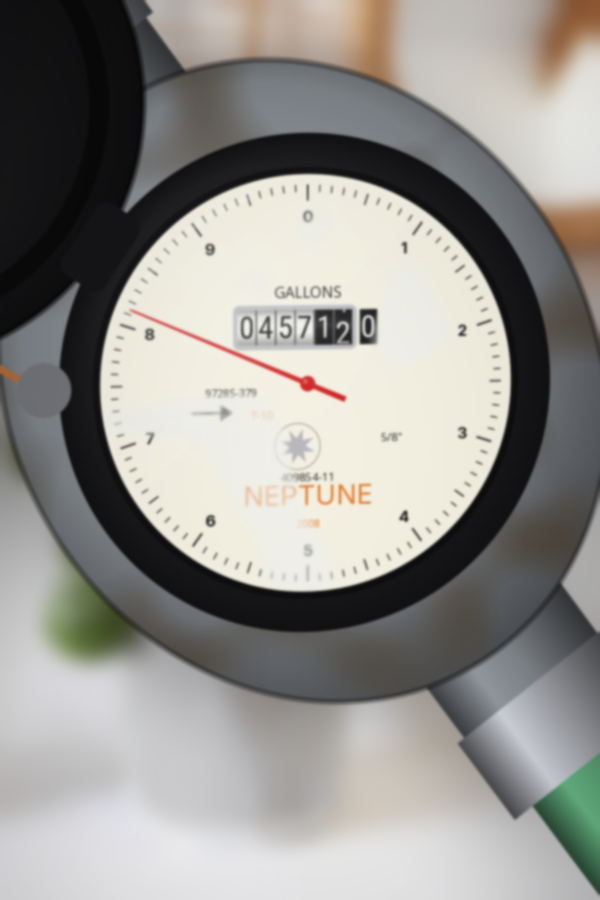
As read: 457118.1,gal
